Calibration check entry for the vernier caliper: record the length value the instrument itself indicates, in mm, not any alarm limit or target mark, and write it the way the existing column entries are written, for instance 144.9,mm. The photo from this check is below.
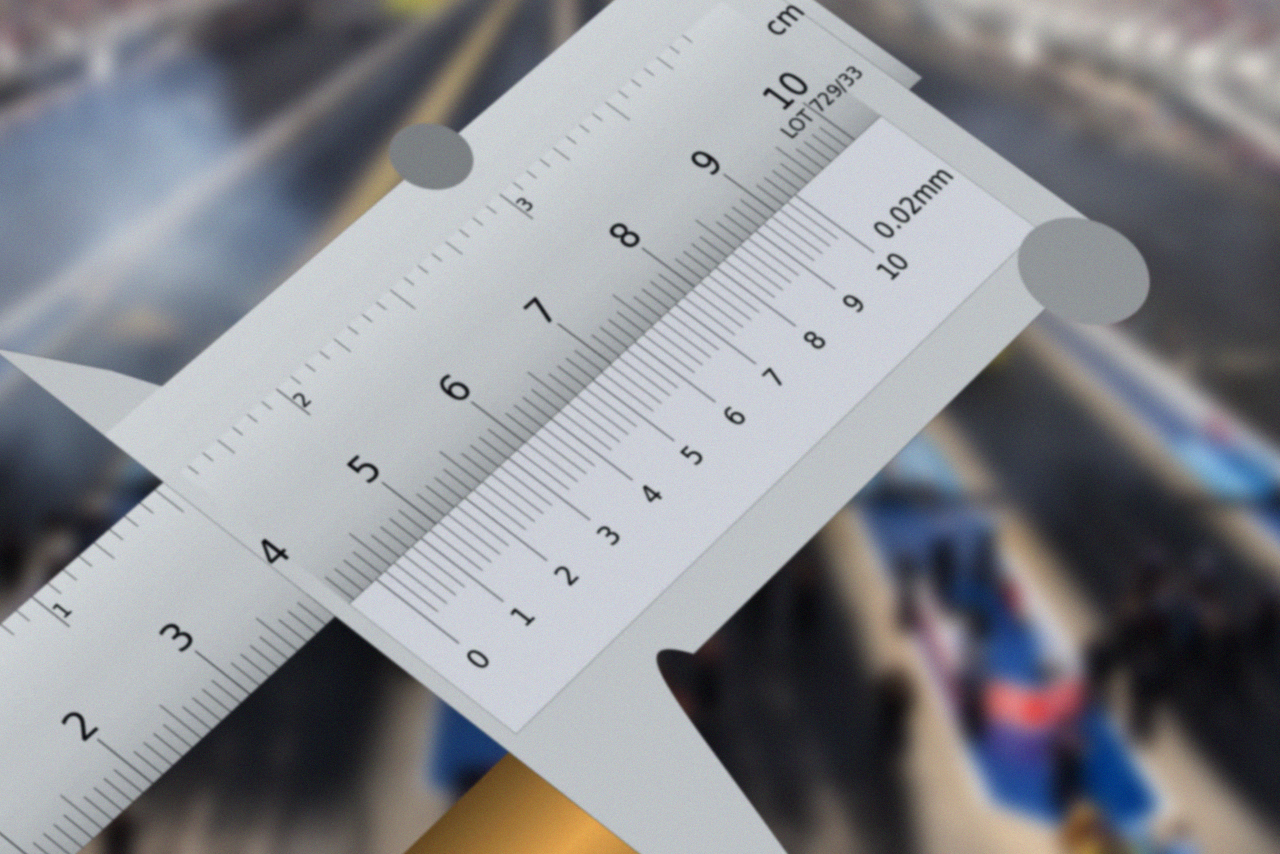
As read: 43.4,mm
